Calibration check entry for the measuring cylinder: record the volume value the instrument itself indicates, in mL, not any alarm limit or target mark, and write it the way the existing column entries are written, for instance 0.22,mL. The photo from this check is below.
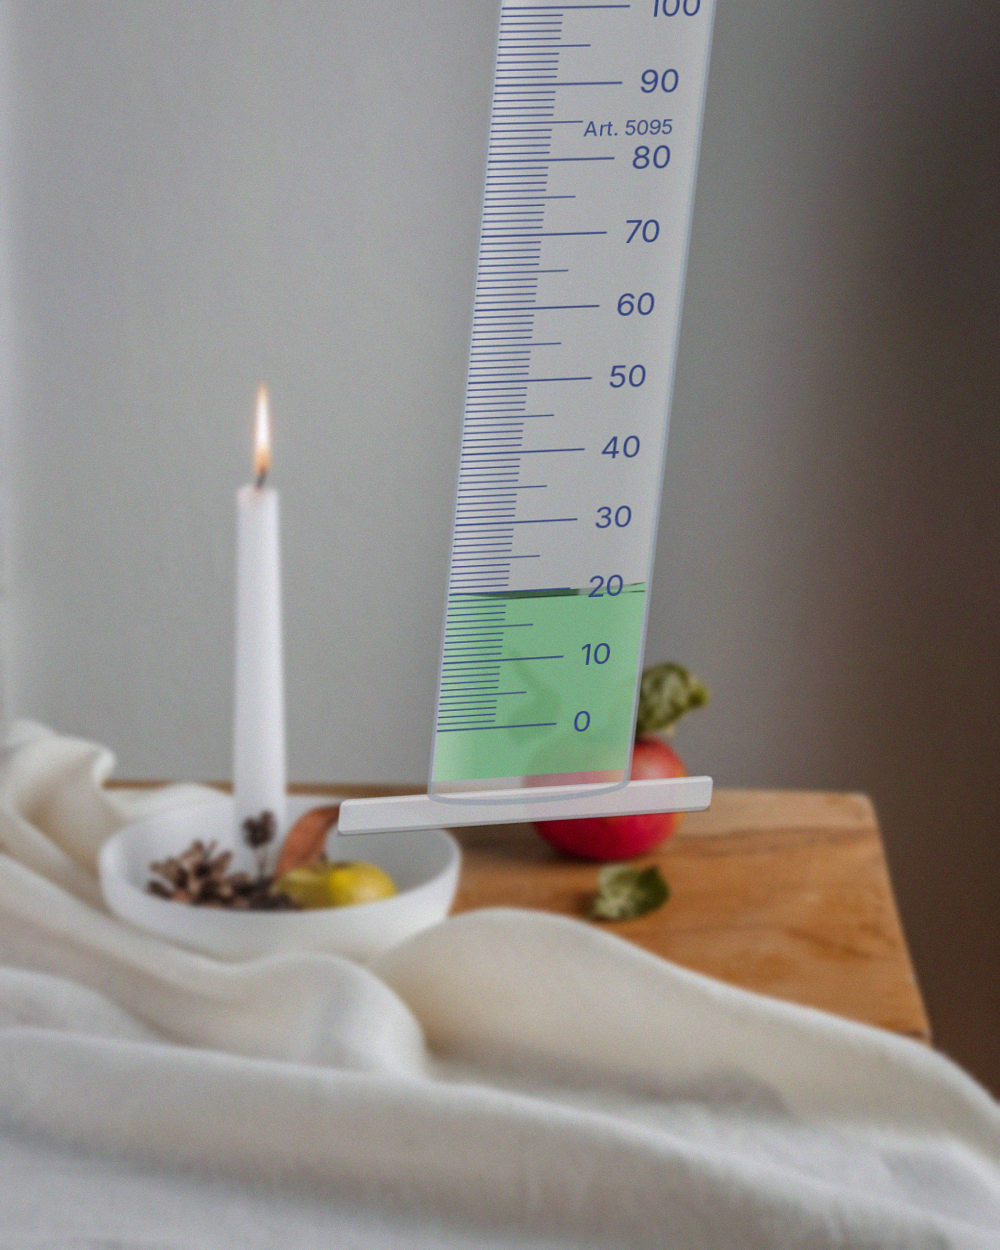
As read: 19,mL
